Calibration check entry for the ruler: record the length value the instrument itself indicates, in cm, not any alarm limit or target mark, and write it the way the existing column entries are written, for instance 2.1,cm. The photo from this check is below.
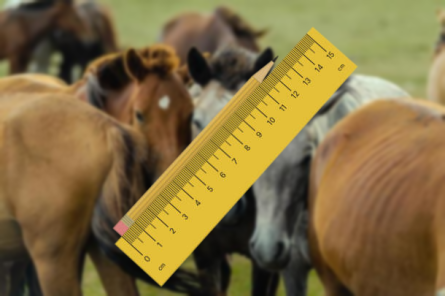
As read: 13,cm
